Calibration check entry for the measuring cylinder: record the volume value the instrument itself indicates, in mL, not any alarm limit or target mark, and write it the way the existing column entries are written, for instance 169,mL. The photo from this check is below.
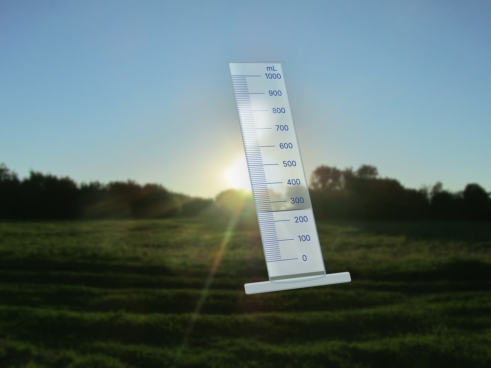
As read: 250,mL
